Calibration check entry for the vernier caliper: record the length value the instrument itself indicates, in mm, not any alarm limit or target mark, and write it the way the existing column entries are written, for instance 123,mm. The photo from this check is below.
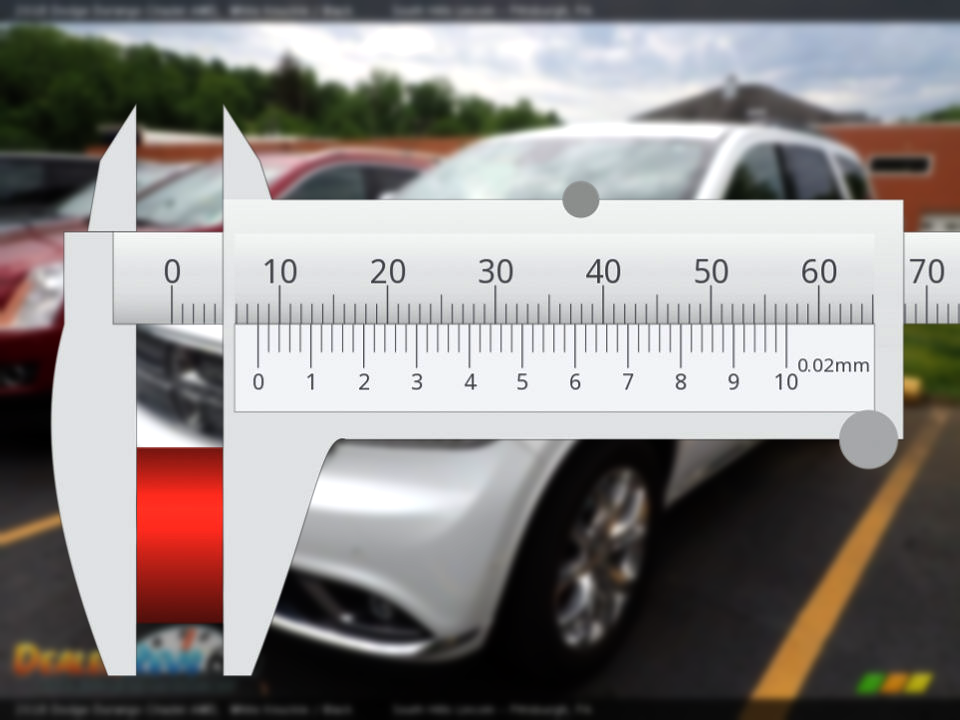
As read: 8.0,mm
